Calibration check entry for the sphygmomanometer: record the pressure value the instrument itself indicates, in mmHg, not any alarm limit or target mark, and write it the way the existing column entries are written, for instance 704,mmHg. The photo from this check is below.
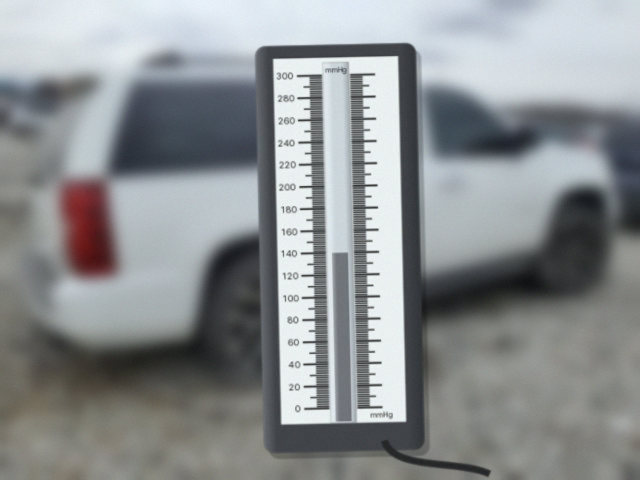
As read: 140,mmHg
